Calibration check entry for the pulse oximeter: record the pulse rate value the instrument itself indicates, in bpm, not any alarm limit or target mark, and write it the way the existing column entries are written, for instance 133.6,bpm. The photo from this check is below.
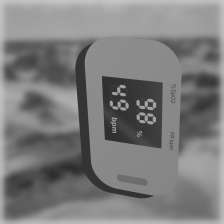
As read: 49,bpm
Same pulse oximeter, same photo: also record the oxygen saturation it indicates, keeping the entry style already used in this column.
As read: 98,%
